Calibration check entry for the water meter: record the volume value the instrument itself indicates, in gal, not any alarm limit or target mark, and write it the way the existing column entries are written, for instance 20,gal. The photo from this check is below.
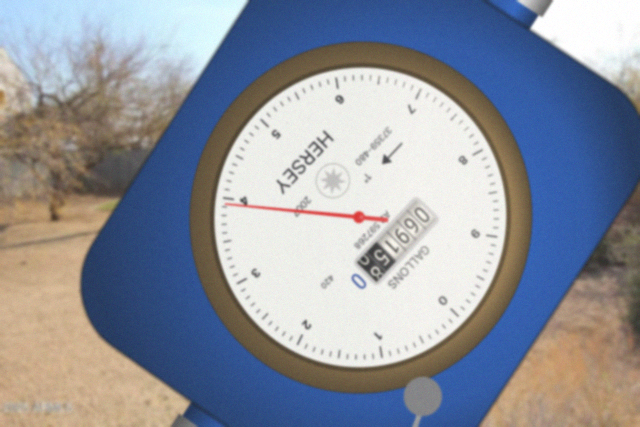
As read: 691583.9,gal
